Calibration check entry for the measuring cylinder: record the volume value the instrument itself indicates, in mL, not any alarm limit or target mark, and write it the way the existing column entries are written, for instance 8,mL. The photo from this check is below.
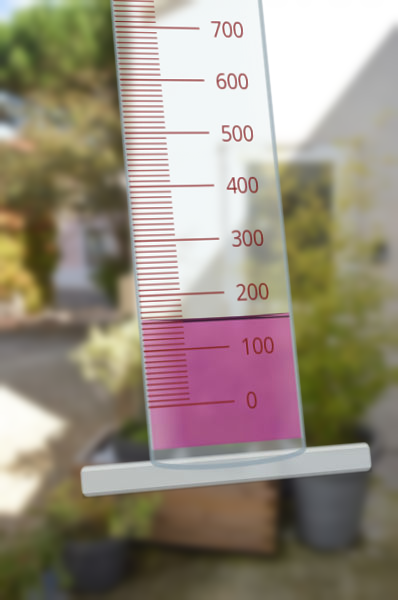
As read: 150,mL
